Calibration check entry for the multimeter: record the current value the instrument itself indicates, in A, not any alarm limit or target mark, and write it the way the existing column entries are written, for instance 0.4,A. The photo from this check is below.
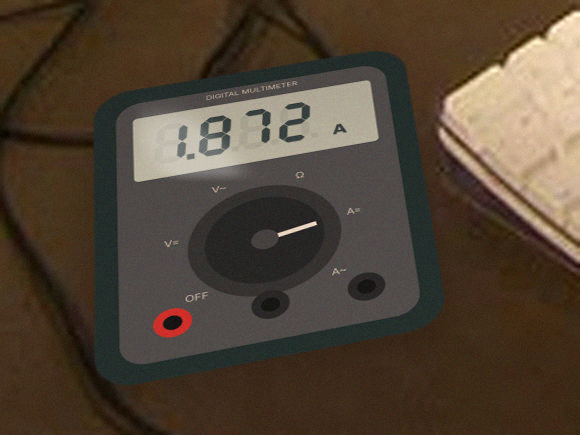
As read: 1.872,A
